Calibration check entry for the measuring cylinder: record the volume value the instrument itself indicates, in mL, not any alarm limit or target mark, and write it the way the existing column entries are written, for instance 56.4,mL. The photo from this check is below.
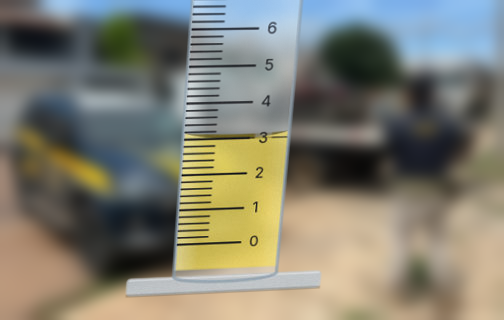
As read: 3,mL
